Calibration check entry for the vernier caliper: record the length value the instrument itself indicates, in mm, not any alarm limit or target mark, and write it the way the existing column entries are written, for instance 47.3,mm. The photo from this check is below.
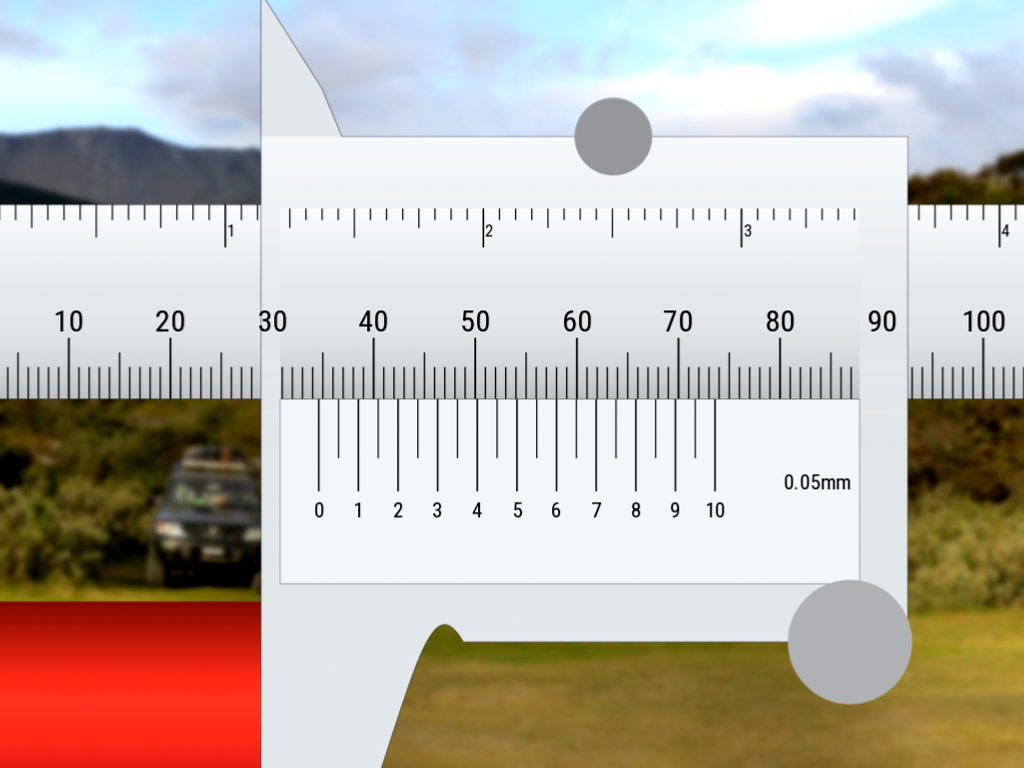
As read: 34.6,mm
